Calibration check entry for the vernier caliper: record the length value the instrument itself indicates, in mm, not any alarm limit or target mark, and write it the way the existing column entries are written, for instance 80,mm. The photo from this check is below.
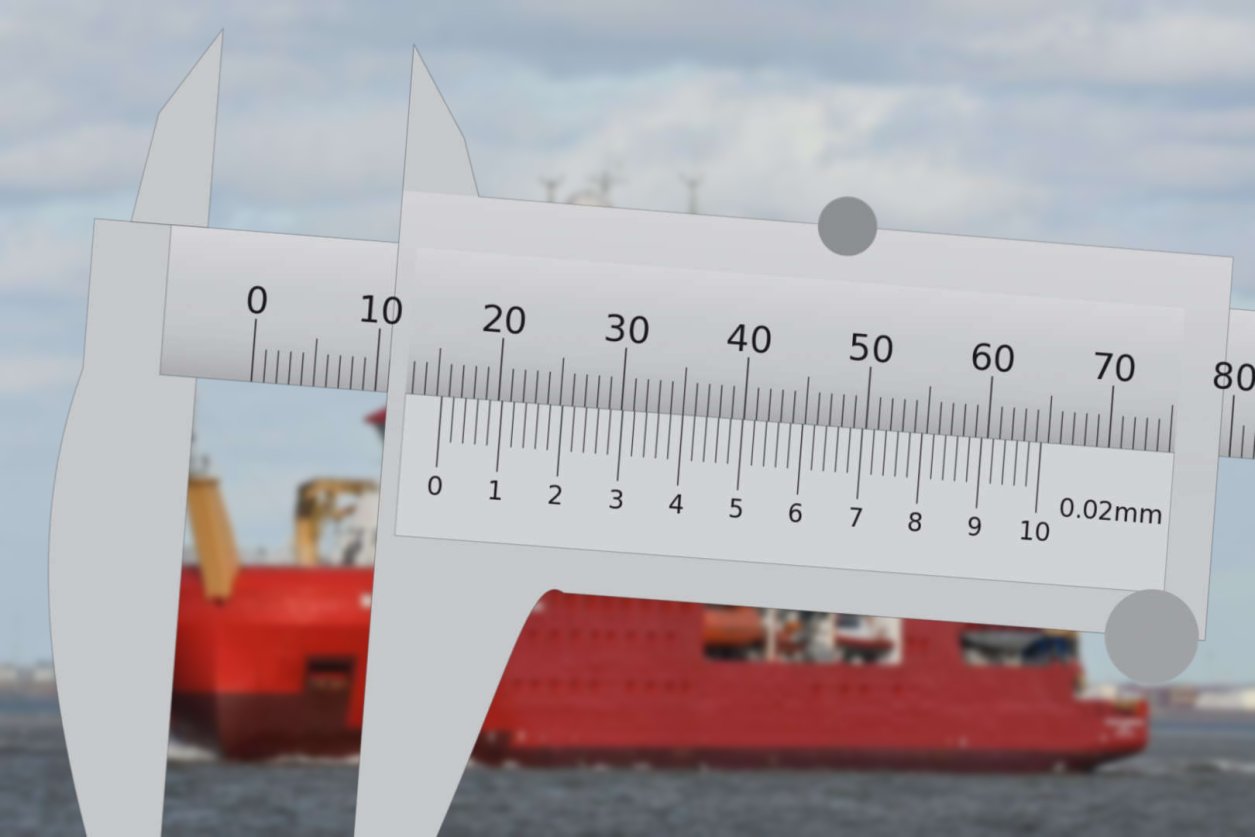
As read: 15.4,mm
